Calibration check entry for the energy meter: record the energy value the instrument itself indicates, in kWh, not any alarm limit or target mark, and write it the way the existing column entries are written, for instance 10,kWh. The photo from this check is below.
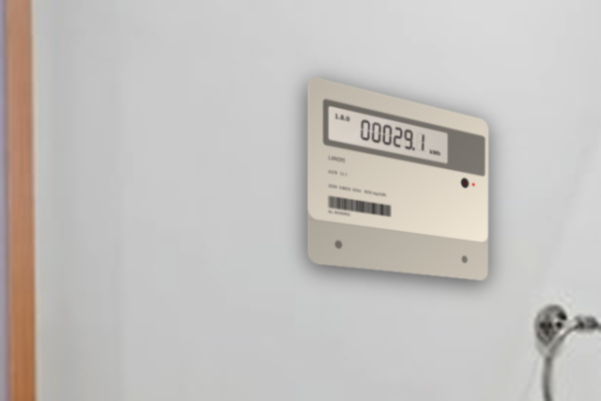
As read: 29.1,kWh
